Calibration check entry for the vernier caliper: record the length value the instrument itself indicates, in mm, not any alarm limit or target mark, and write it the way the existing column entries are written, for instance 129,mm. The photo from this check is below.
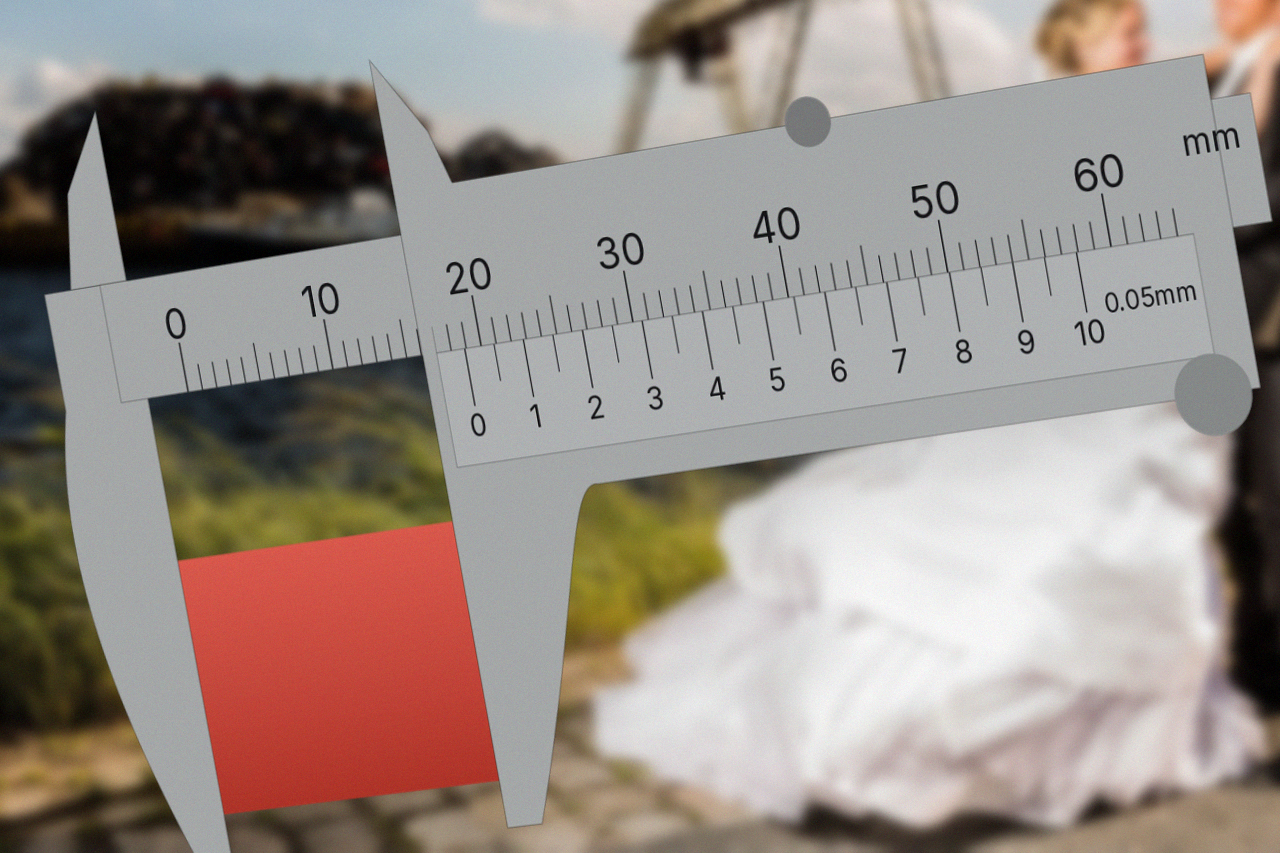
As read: 18.9,mm
